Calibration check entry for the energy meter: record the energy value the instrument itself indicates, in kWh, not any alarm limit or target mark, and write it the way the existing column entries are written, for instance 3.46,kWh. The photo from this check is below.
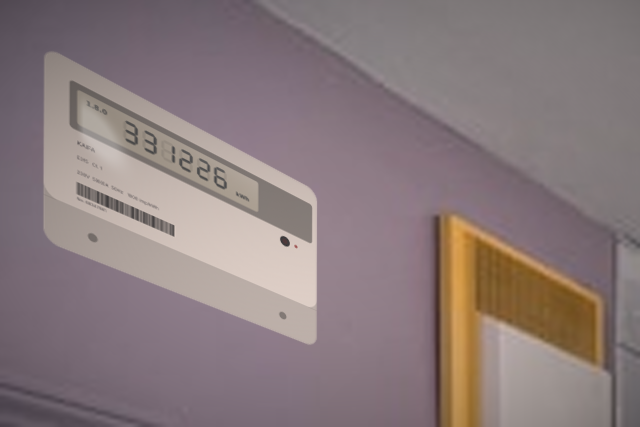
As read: 331226,kWh
